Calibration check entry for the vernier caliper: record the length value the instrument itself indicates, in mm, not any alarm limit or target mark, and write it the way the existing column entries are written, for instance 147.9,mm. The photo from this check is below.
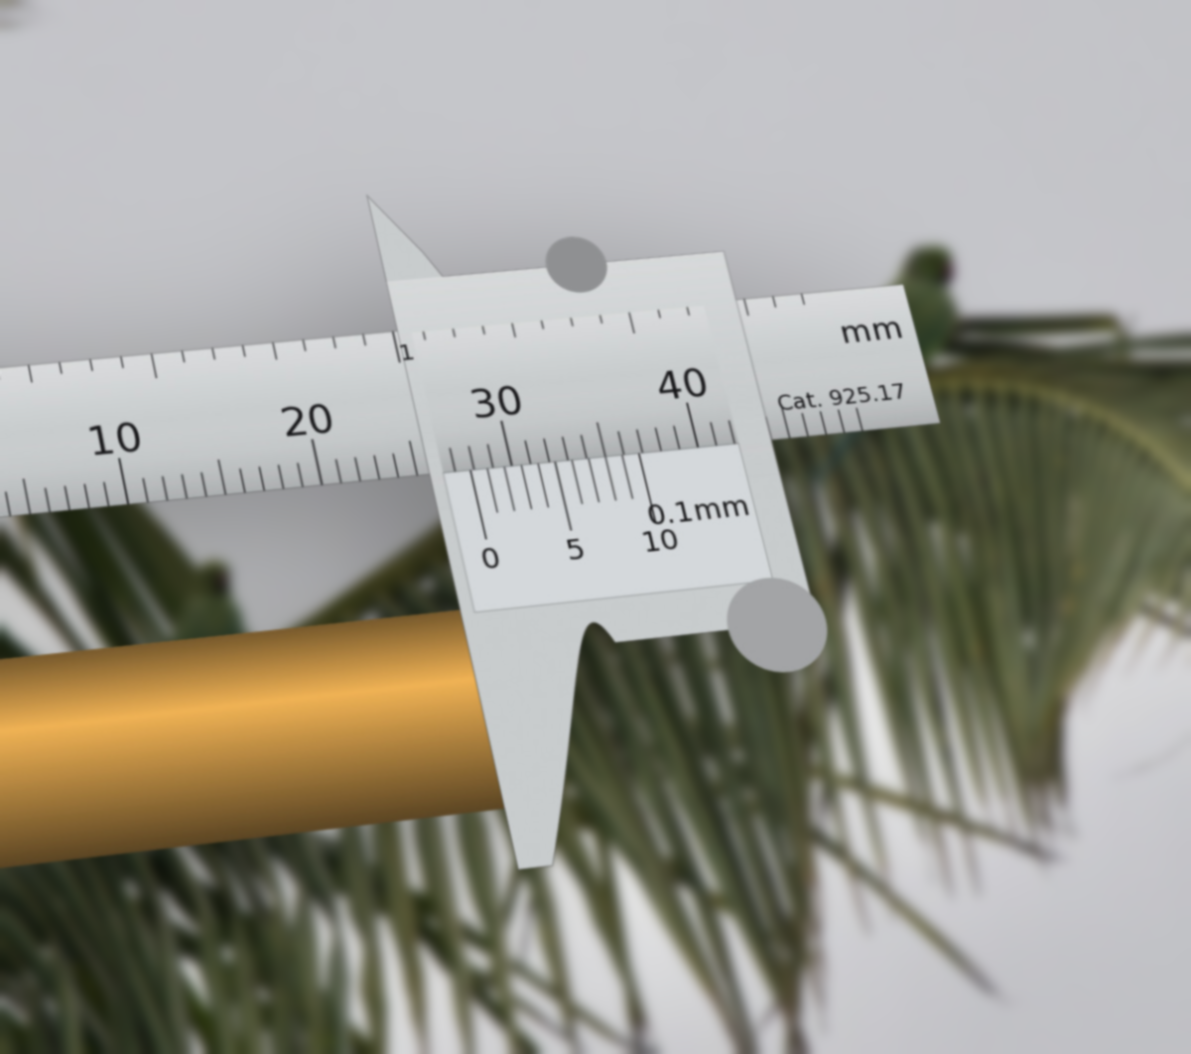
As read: 27.8,mm
